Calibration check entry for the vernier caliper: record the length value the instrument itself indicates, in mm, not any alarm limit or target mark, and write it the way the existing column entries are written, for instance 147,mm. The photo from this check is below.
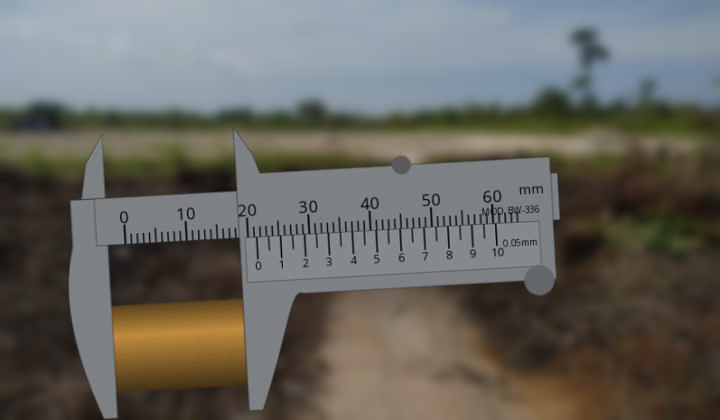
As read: 21.4,mm
